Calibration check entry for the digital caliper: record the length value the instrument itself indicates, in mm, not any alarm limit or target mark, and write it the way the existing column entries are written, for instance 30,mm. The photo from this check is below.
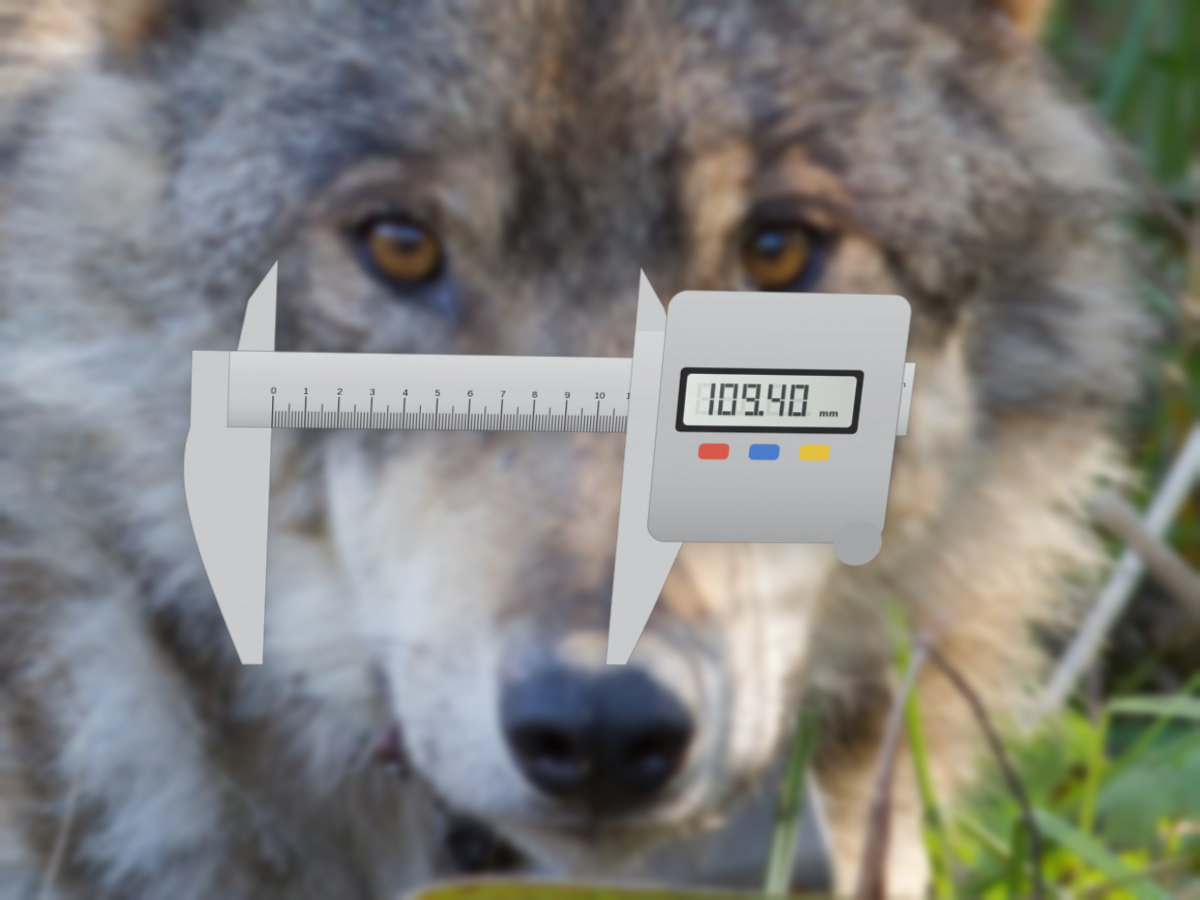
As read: 109.40,mm
